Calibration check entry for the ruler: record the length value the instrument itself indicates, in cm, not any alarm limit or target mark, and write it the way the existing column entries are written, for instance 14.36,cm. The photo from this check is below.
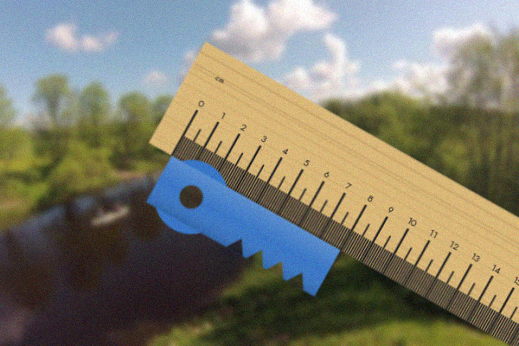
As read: 8,cm
